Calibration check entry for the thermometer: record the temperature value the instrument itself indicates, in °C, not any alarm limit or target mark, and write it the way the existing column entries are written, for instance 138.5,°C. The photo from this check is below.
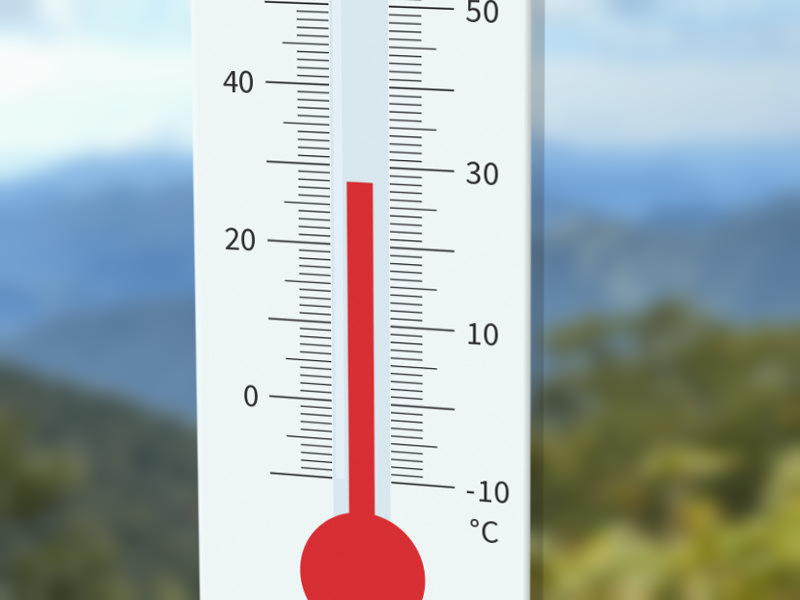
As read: 28,°C
